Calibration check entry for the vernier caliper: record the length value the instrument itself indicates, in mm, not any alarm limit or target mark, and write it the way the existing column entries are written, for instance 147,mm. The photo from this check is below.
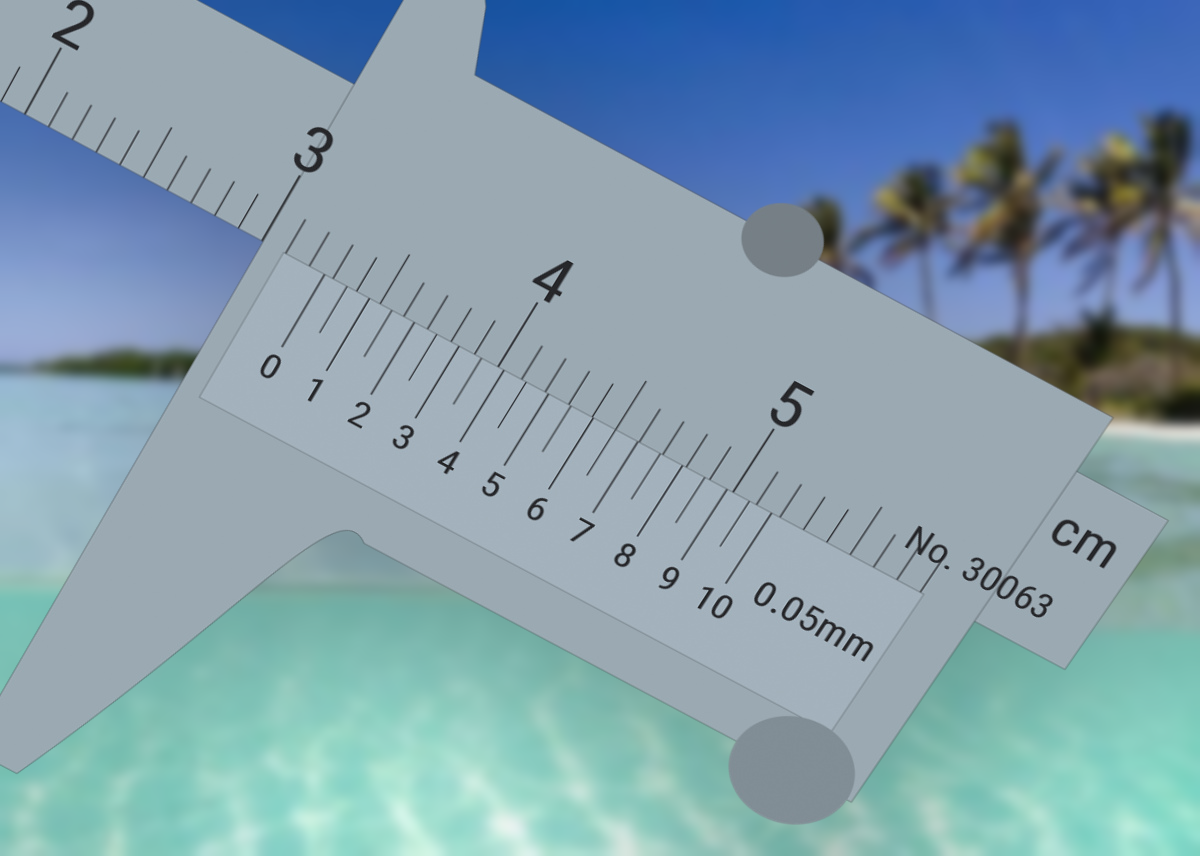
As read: 32.65,mm
